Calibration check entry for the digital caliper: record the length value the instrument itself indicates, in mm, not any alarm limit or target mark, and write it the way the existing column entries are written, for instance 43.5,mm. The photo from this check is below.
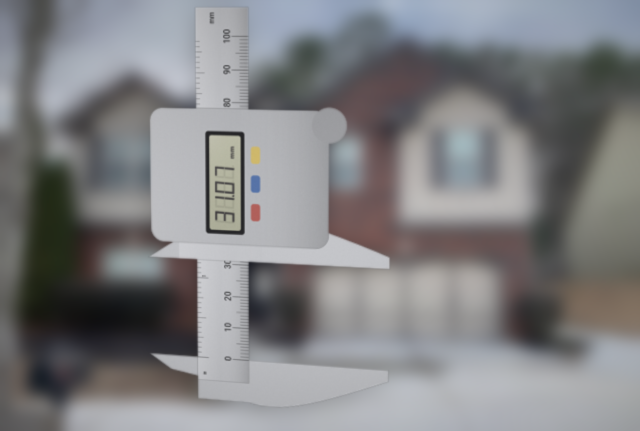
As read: 31.07,mm
